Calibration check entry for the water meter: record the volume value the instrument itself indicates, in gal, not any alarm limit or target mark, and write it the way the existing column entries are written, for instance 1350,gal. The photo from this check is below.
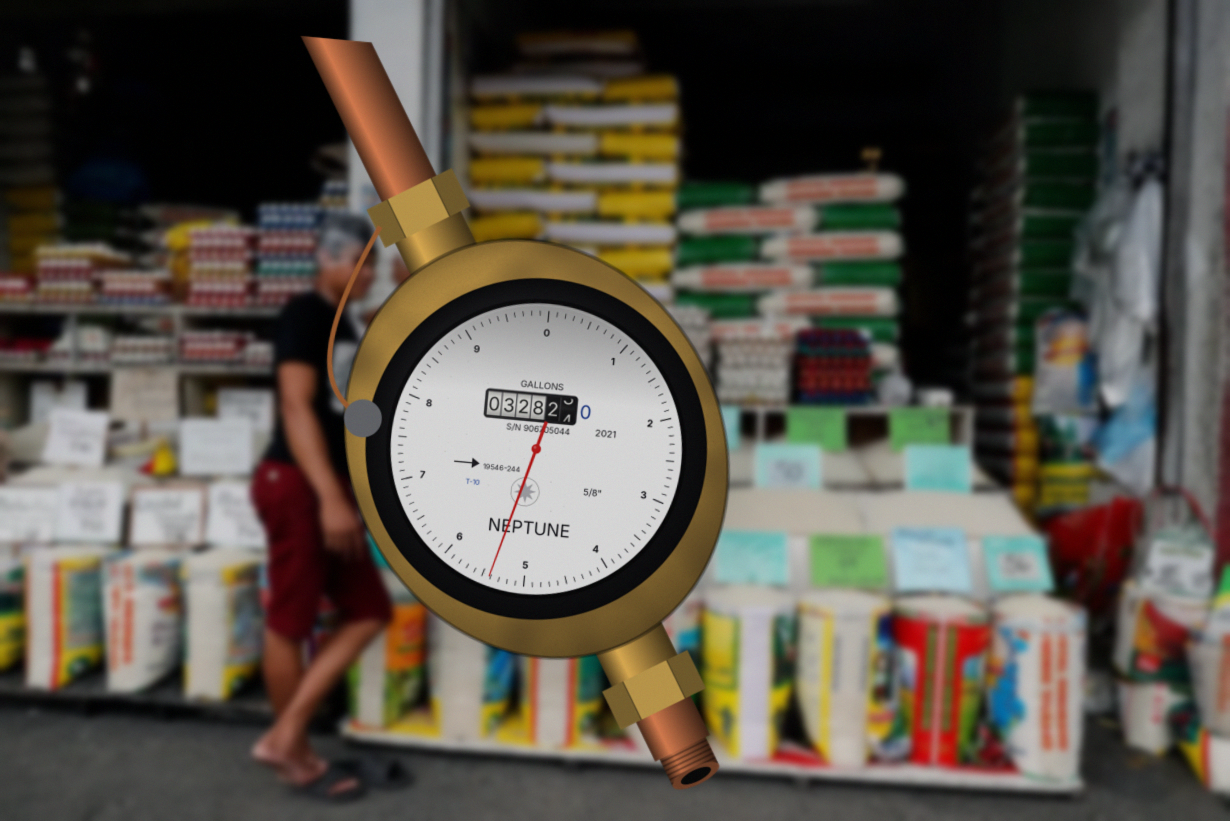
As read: 328235.4,gal
